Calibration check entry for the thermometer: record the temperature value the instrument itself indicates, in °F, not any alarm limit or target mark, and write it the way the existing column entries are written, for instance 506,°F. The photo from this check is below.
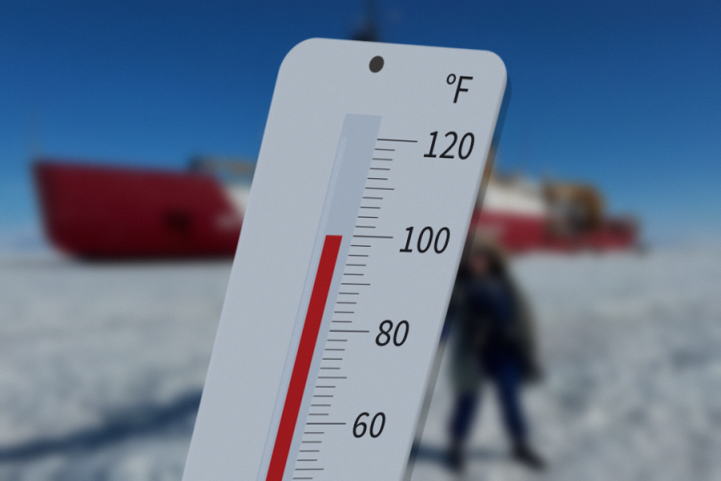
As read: 100,°F
